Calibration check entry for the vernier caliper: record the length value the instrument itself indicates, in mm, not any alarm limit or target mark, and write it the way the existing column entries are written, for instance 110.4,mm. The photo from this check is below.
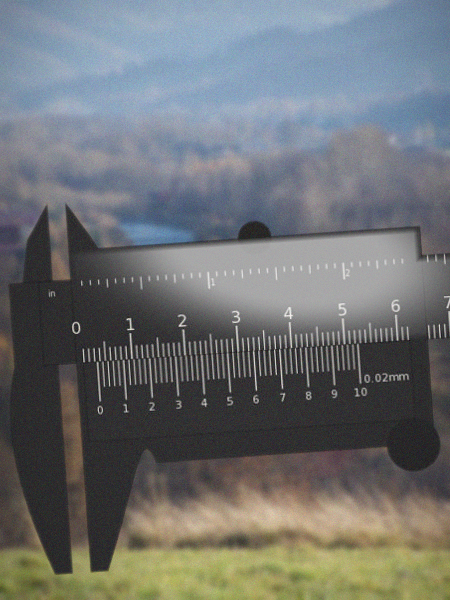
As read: 3.5,mm
